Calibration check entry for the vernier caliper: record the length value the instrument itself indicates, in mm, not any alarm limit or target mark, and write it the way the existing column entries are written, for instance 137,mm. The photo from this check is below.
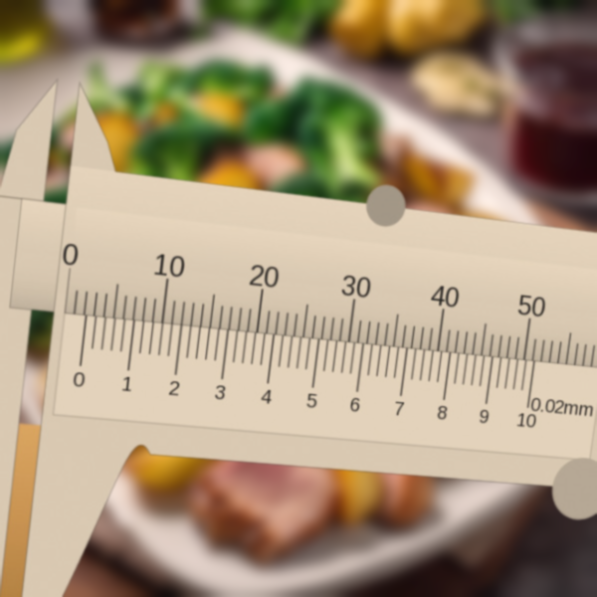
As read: 2.2,mm
